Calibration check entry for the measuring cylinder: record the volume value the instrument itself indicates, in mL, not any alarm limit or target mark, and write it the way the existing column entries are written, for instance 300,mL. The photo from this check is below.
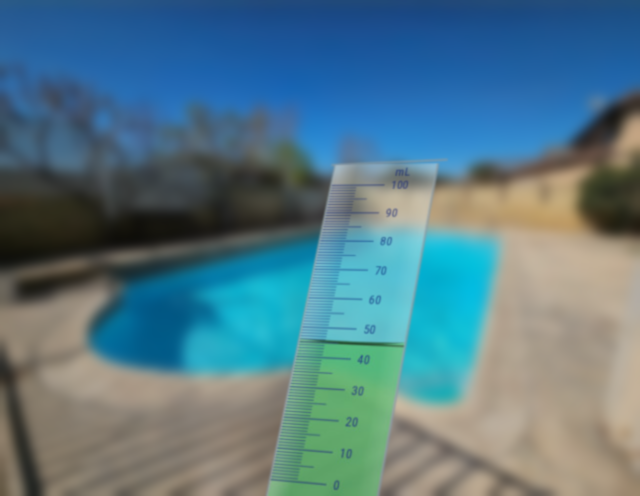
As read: 45,mL
